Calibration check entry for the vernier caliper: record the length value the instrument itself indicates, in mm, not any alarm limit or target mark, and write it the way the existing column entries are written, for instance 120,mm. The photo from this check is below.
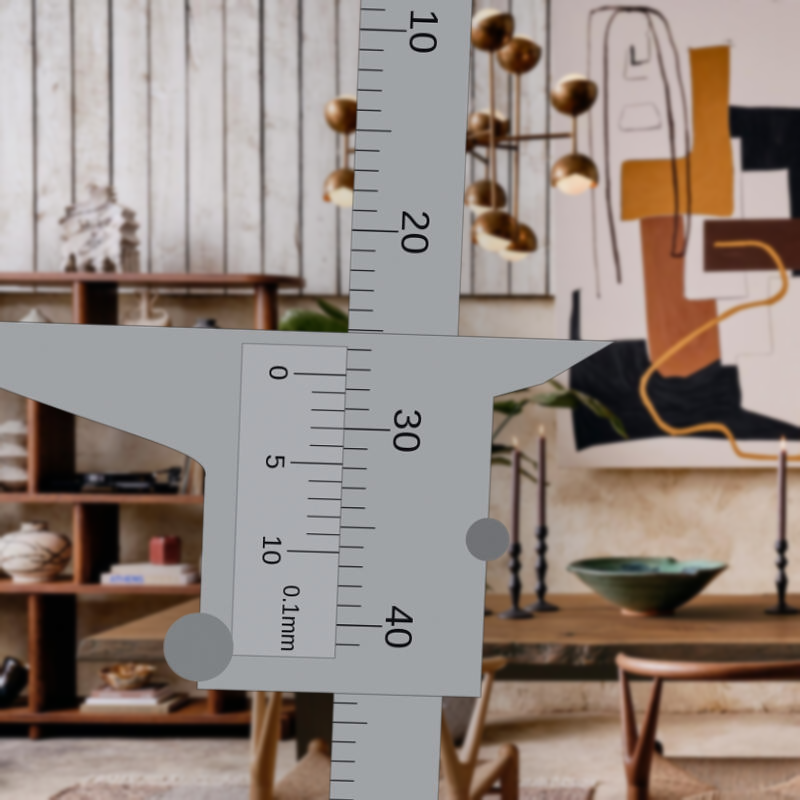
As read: 27.3,mm
